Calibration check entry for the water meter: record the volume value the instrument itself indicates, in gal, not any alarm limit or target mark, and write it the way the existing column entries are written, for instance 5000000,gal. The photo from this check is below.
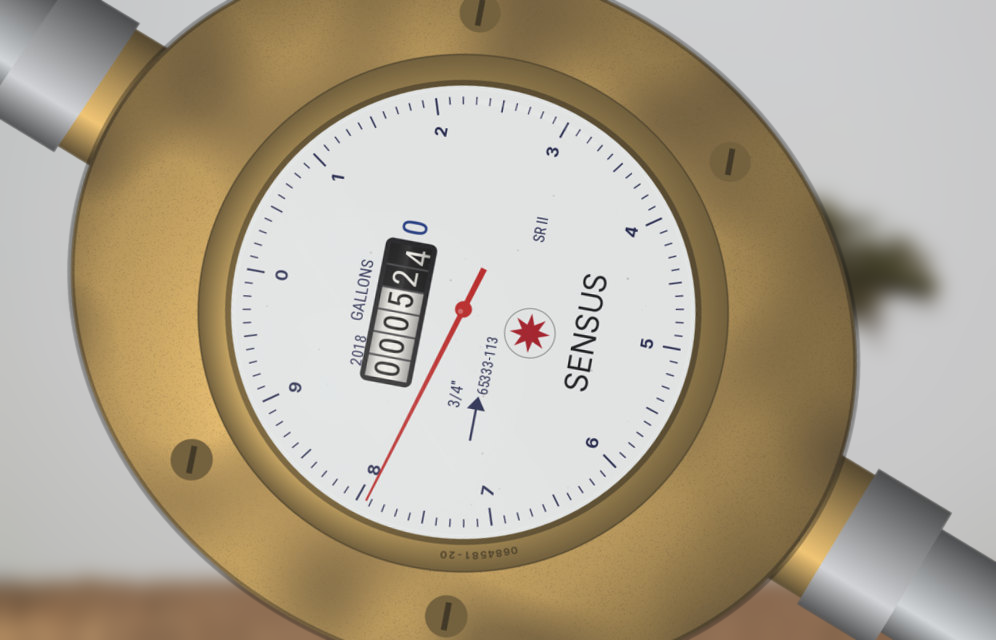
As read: 5237.9,gal
